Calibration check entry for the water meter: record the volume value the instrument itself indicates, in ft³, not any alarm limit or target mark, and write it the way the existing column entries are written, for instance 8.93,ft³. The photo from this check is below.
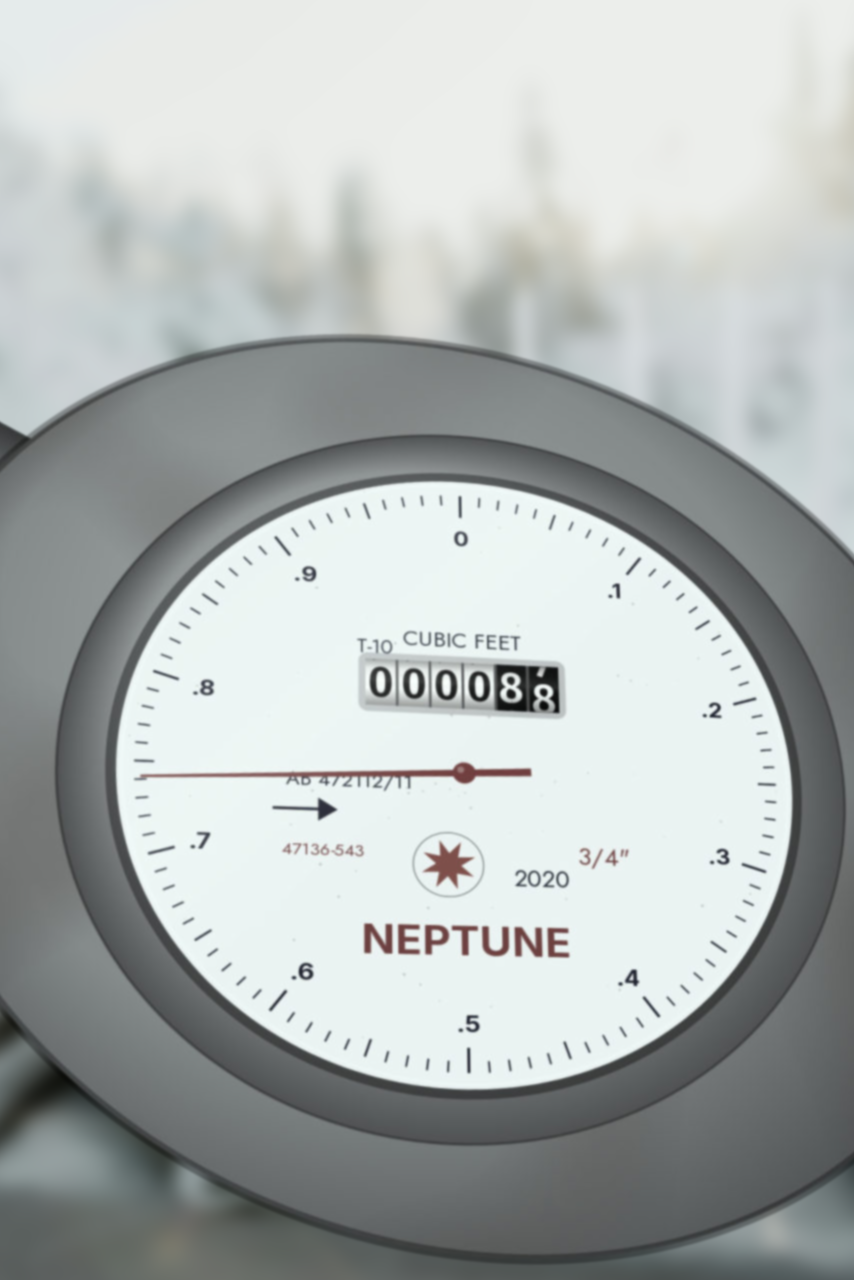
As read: 87.74,ft³
